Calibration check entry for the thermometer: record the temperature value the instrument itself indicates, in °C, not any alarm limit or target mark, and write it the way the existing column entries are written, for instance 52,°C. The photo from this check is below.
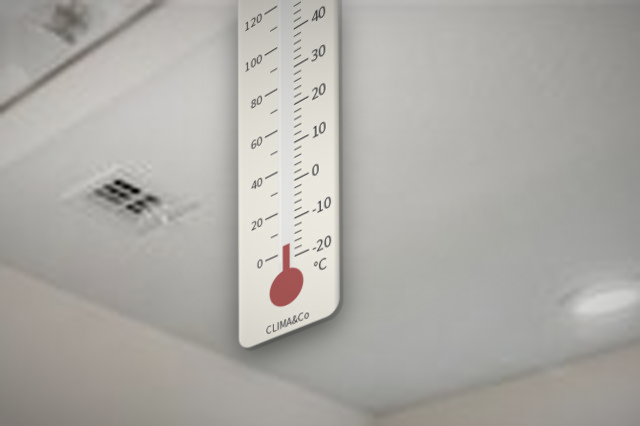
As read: -16,°C
